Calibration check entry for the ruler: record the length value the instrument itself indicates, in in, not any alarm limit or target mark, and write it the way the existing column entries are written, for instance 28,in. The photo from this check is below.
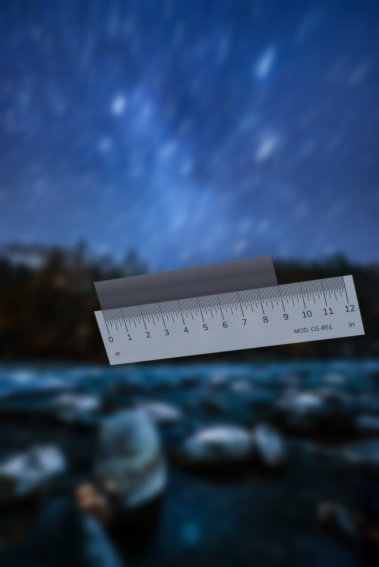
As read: 9,in
